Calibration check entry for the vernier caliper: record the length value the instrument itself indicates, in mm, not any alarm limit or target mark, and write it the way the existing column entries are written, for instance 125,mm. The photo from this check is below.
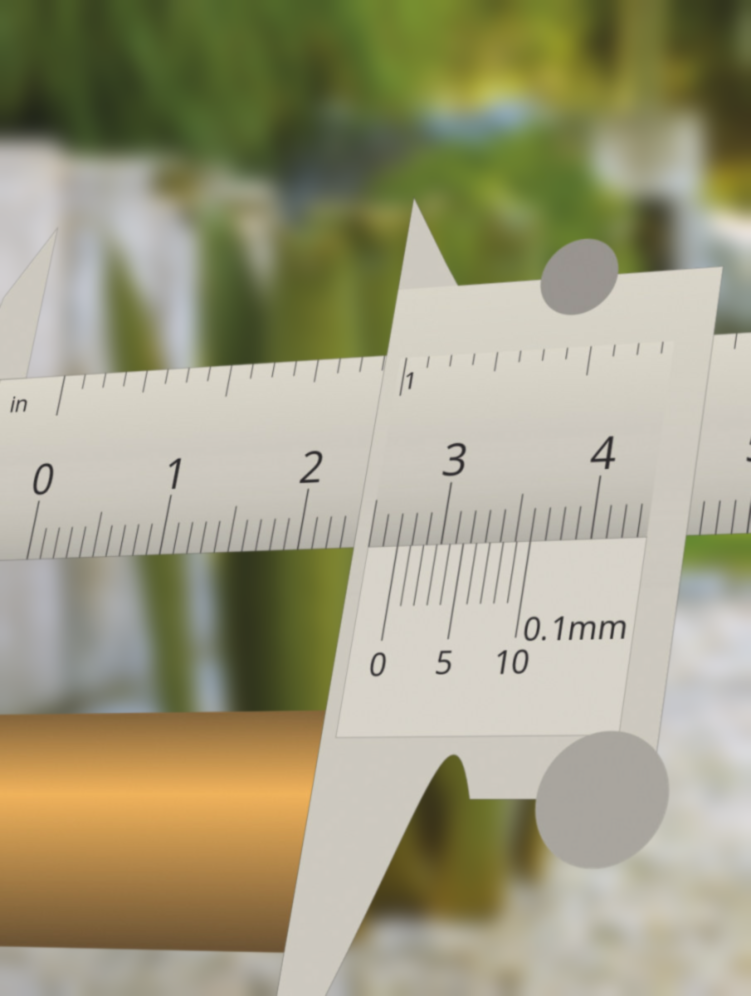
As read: 27.0,mm
